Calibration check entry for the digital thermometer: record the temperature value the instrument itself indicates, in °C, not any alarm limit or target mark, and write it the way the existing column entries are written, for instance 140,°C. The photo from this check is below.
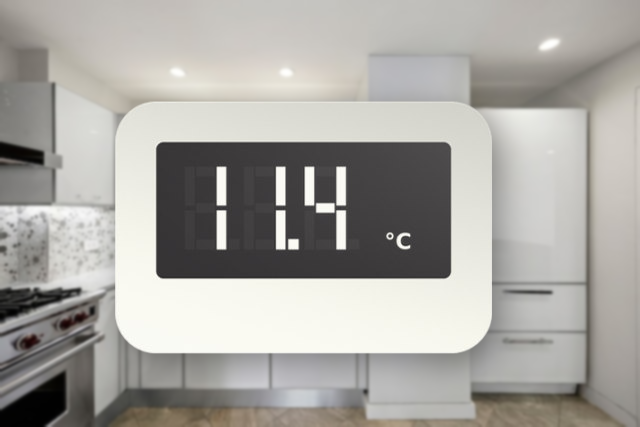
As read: 11.4,°C
